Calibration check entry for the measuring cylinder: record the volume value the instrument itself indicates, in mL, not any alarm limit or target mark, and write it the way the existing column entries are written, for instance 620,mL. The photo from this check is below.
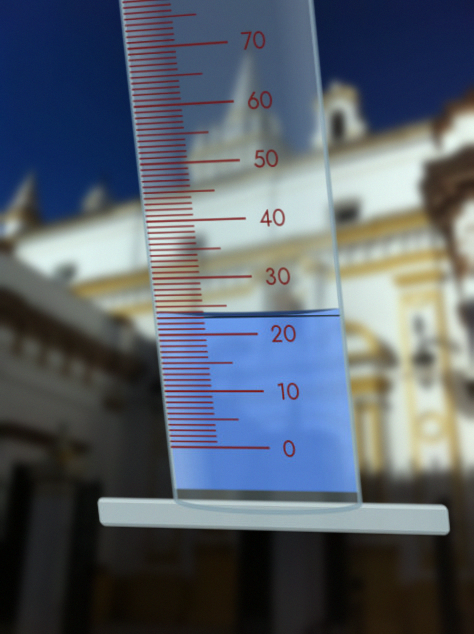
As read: 23,mL
